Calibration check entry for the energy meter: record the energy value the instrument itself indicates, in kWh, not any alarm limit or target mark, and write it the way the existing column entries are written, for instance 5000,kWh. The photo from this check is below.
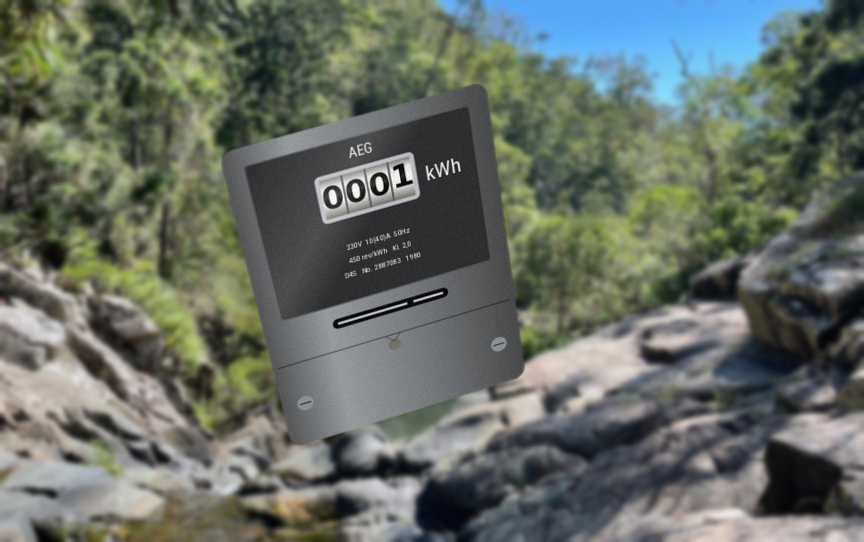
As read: 1,kWh
